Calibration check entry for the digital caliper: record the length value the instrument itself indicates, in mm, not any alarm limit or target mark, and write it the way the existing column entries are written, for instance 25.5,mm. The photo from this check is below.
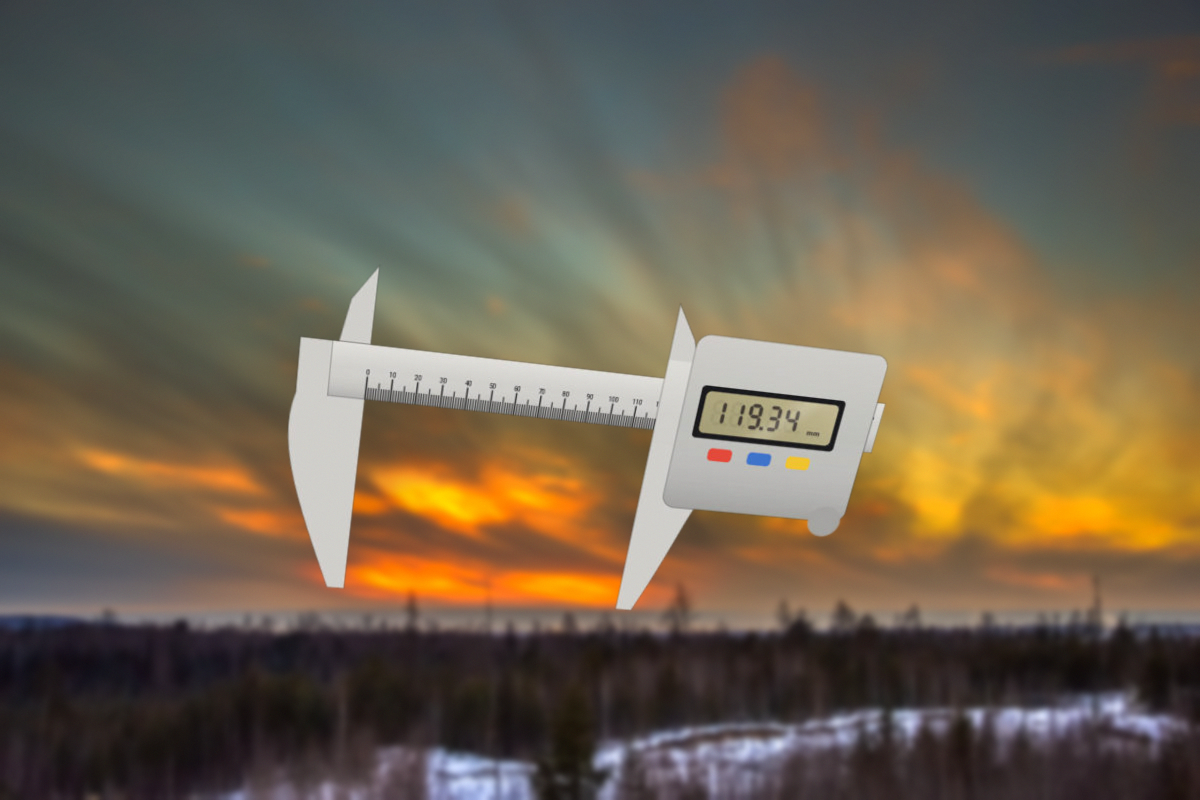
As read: 119.34,mm
